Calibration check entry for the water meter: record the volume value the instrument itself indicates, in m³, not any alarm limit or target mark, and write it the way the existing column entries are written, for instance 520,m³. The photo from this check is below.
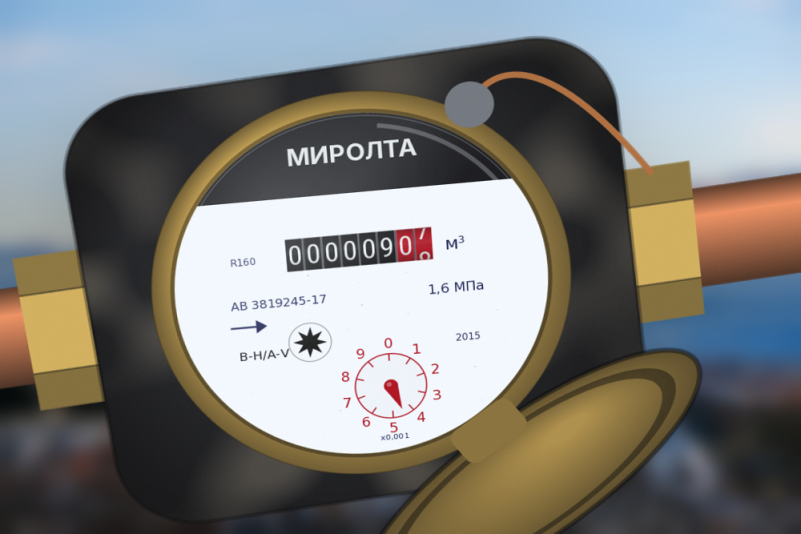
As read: 9.074,m³
